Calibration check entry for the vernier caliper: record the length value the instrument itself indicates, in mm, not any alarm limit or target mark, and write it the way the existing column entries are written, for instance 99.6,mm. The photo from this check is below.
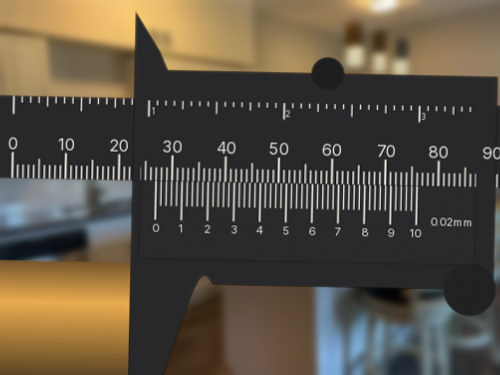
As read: 27.0,mm
